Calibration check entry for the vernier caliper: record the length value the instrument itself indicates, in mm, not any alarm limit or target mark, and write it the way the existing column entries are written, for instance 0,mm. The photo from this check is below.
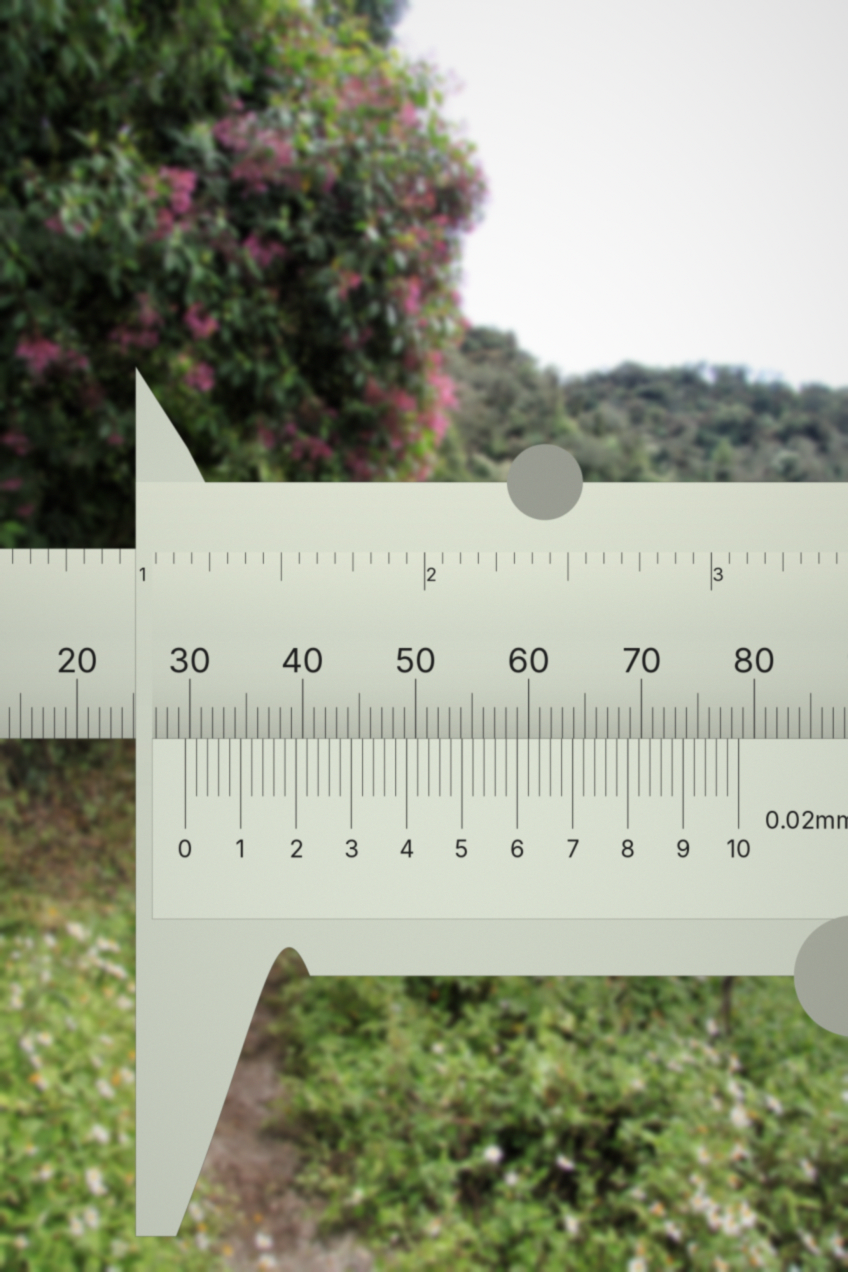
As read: 29.6,mm
